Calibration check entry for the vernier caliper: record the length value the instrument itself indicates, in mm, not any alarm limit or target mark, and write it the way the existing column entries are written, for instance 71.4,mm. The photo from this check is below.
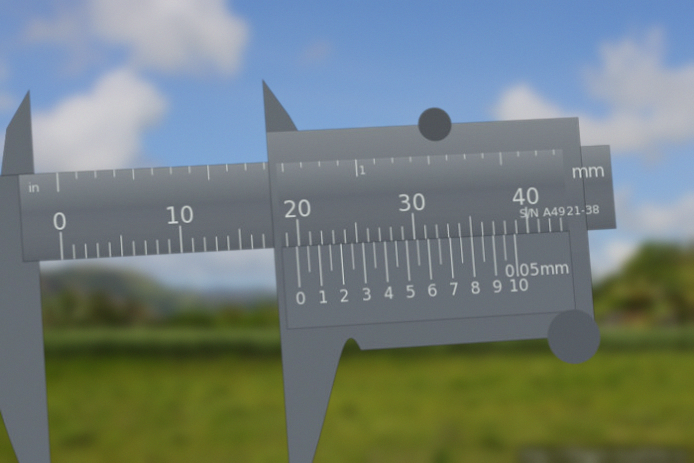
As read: 19.8,mm
